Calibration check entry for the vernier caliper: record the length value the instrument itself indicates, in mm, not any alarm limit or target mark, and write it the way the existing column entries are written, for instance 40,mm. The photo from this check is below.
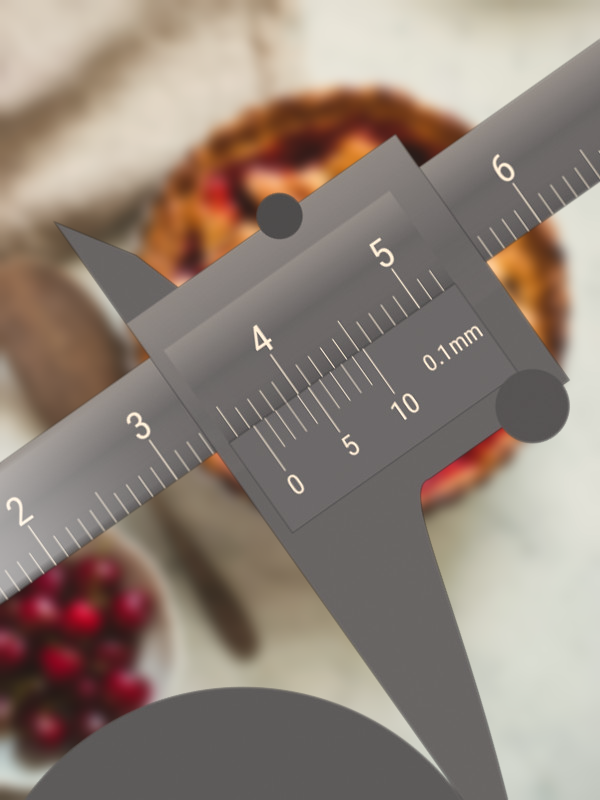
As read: 36.3,mm
